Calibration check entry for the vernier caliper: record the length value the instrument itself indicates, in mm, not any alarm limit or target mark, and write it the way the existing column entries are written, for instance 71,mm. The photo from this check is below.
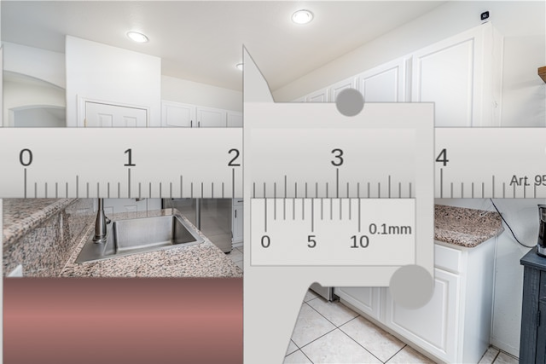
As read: 23.1,mm
